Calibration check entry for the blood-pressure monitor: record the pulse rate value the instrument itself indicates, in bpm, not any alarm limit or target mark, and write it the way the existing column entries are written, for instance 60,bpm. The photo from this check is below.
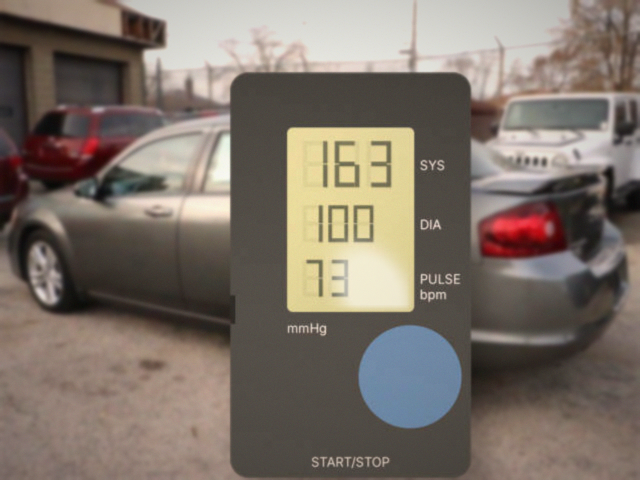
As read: 73,bpm
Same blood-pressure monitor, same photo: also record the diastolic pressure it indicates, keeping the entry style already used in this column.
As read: 100,mmHg
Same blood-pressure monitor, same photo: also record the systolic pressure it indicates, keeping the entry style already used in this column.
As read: 163,mmHg
